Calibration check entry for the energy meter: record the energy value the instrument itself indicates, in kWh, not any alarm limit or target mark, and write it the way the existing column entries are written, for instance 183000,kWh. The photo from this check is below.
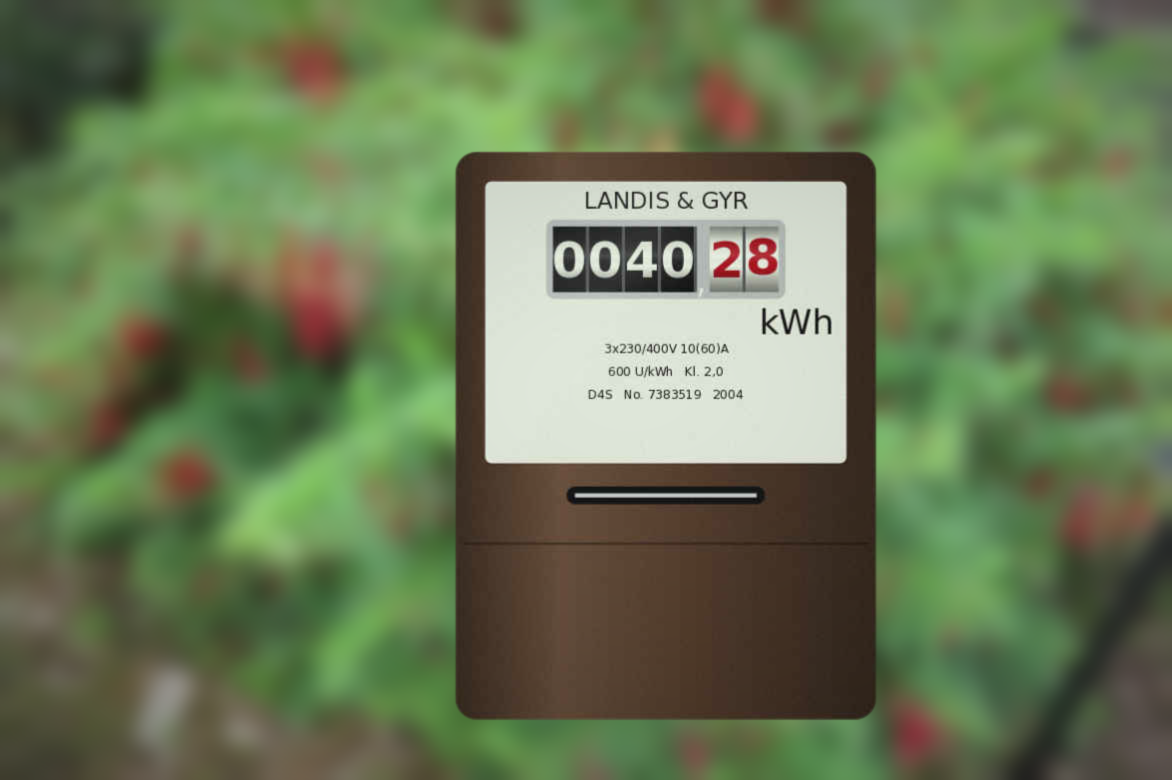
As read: 40.28,kWh
